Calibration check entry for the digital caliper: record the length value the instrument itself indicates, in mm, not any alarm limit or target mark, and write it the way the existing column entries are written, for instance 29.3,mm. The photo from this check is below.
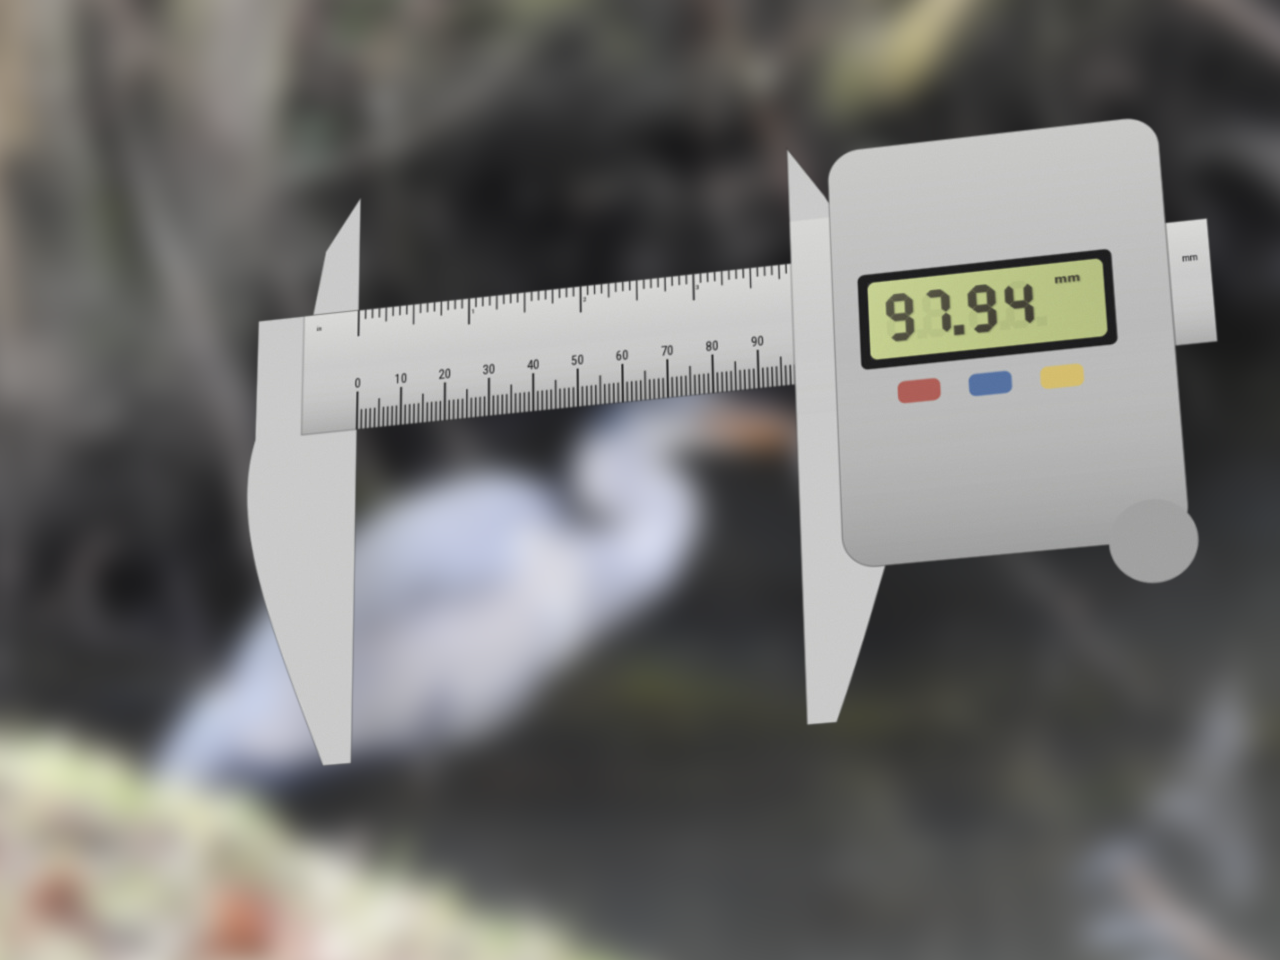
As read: 97.94,mm
